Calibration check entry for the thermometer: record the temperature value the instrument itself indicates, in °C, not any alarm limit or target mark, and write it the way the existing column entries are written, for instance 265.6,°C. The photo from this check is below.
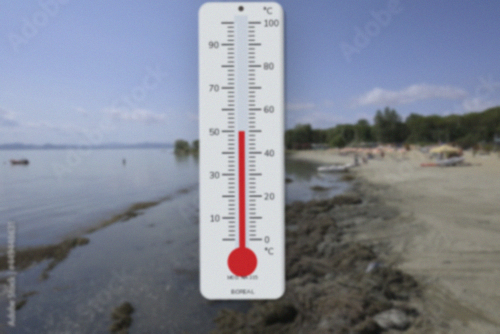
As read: 50,°C
